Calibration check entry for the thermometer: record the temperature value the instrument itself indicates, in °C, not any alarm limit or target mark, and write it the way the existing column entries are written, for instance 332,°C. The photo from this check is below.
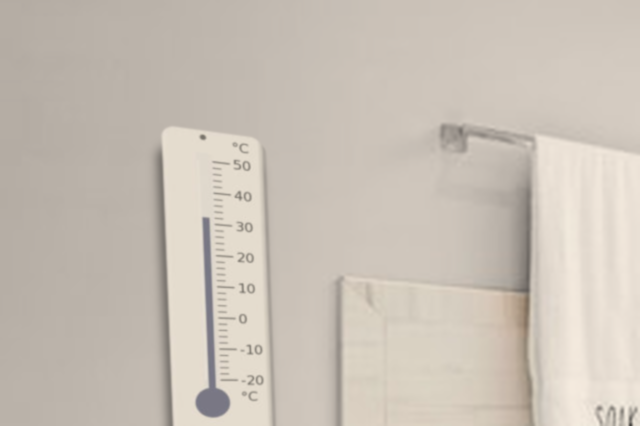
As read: 32,°C
